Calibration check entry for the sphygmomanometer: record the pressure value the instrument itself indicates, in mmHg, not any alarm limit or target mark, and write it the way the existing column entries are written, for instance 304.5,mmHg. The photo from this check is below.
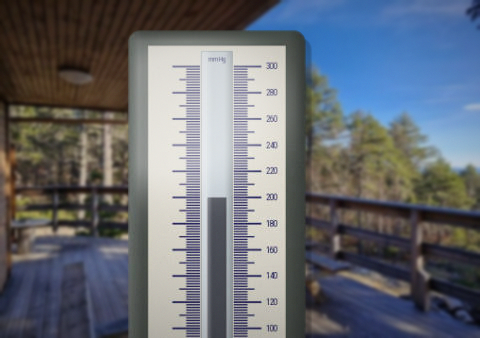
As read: 200,mmHg
